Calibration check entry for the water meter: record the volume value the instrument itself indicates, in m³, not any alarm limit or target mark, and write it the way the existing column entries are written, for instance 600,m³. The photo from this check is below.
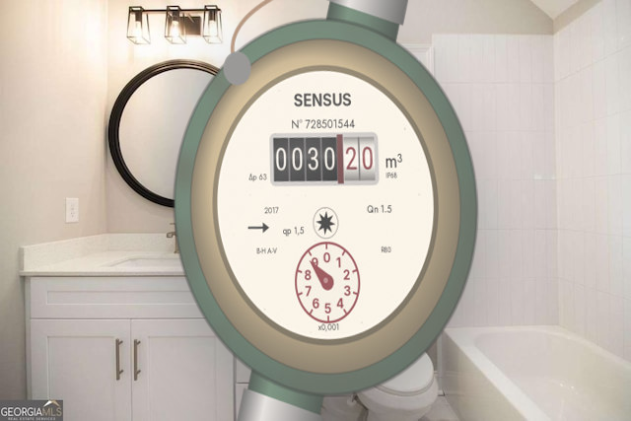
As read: 30.208,m³
